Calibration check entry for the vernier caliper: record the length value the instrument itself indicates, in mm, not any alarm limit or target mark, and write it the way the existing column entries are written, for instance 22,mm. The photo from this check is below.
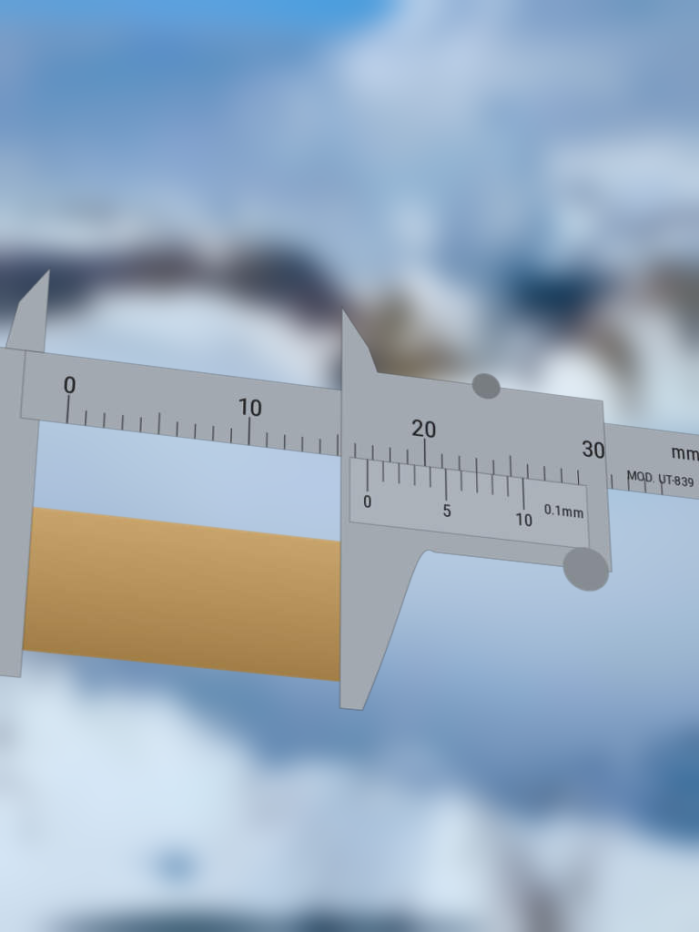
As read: 16.7,mm
